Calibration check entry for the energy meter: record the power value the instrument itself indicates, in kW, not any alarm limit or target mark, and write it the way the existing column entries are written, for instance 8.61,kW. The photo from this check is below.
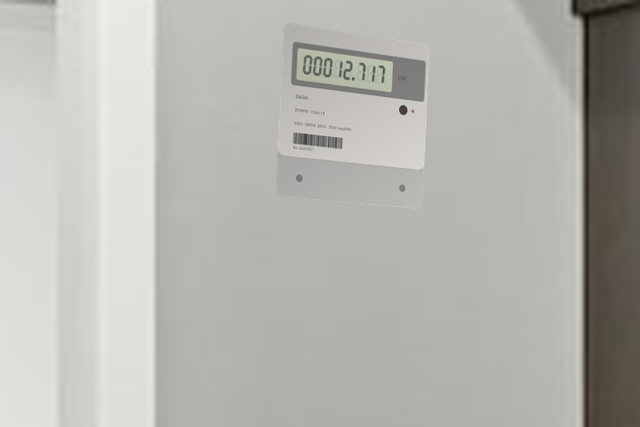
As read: 12.717,kW
